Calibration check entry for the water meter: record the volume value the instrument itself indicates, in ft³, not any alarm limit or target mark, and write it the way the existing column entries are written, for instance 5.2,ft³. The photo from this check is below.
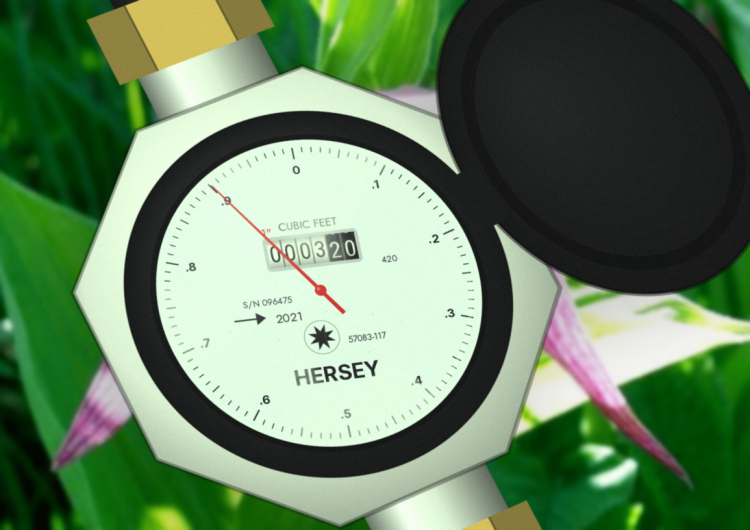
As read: 319.90,ft³
